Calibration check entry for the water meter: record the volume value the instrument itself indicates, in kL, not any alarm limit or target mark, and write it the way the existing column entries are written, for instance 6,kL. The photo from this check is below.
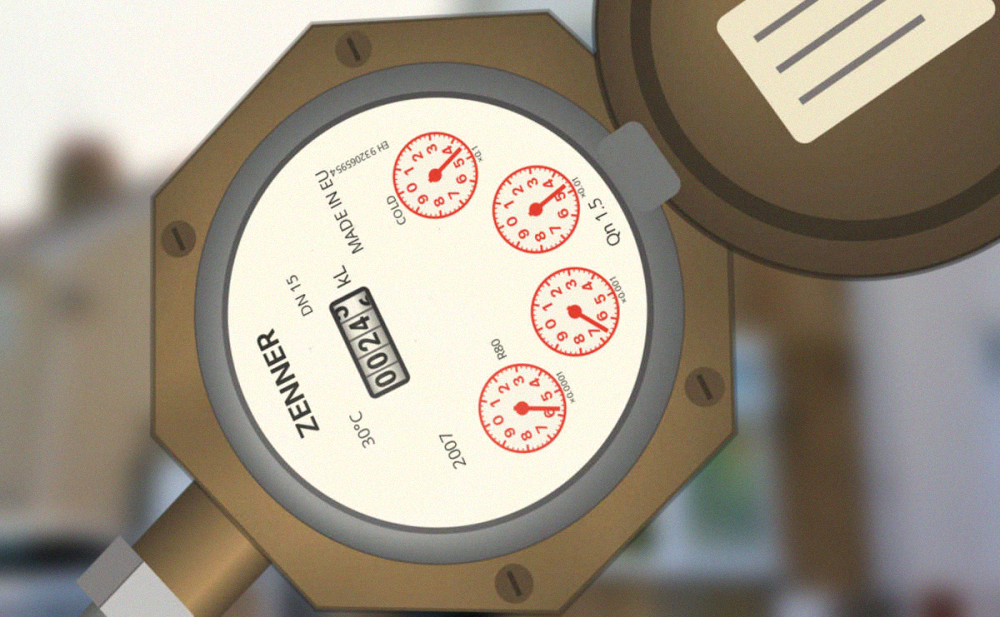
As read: 245.4465,kL
